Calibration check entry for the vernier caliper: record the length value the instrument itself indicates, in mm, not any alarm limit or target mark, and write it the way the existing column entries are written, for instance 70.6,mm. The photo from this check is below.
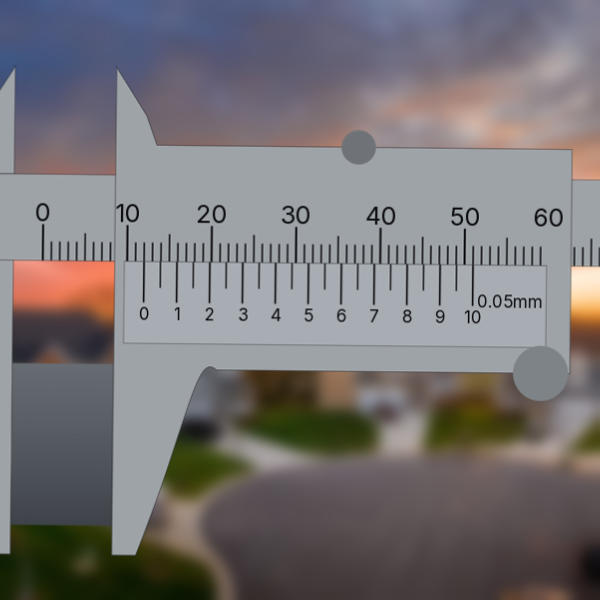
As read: 12.0,mm
